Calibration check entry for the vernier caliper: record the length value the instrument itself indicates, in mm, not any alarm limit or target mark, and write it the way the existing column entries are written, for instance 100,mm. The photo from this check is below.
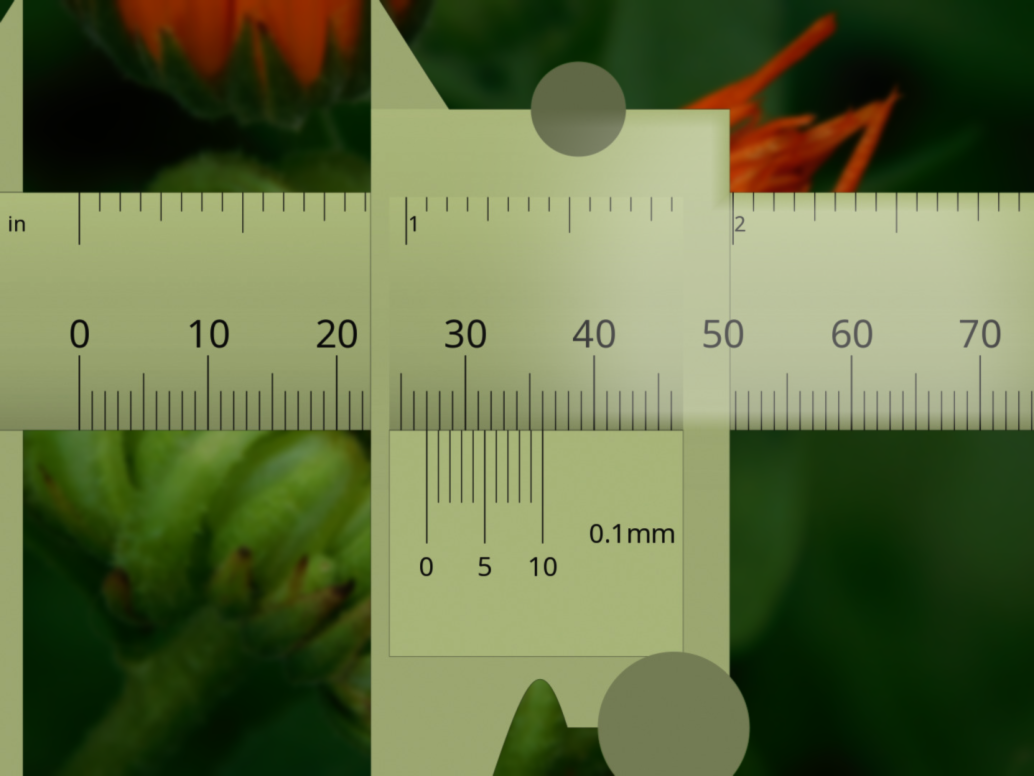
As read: 27.0,mm
